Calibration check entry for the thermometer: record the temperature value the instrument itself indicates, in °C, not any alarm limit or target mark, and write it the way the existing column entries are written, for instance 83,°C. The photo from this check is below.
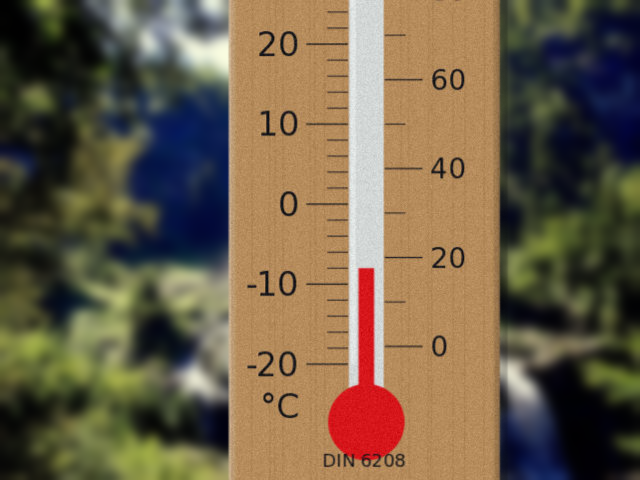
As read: -8,°C
